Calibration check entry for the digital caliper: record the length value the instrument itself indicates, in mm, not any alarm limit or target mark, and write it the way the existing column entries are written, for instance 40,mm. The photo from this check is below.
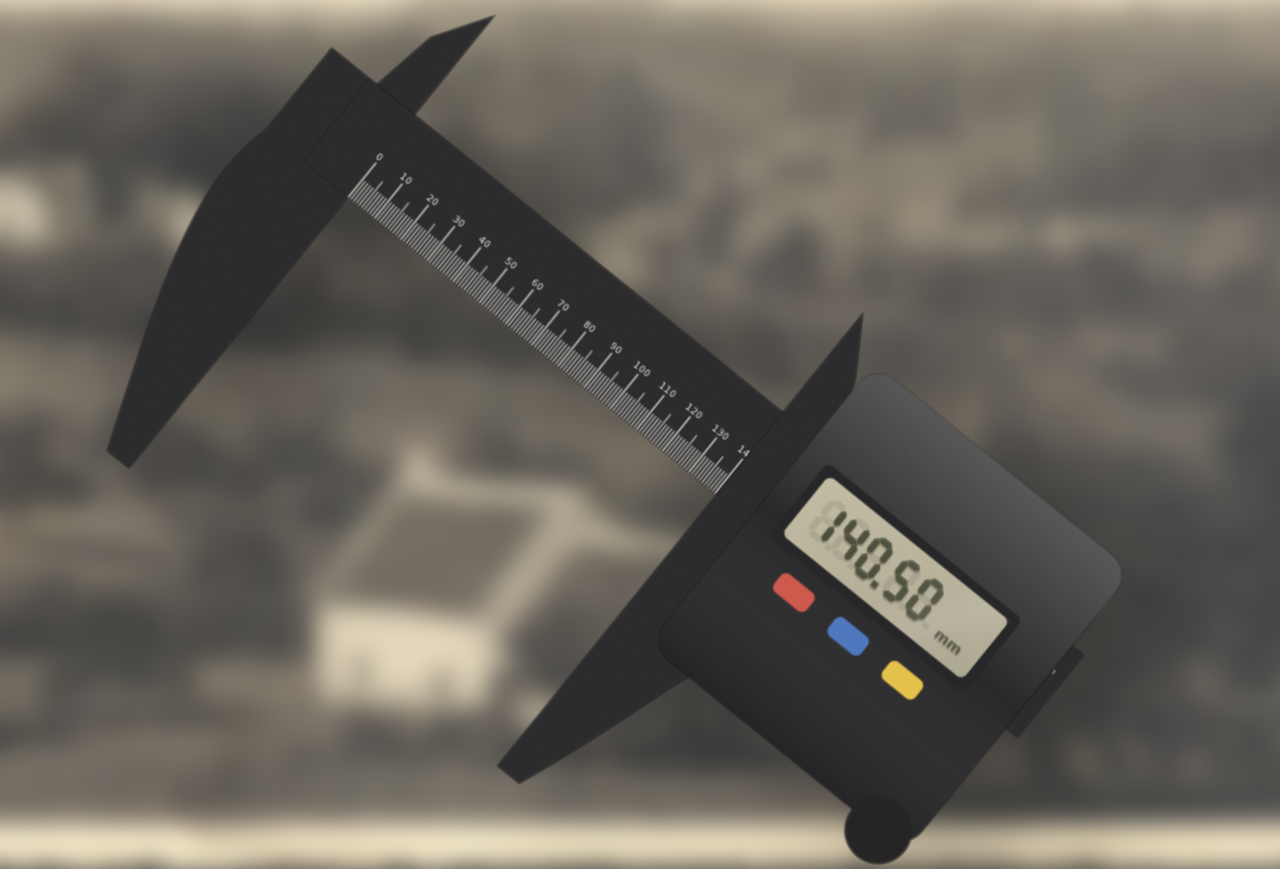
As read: 140.50,mm
